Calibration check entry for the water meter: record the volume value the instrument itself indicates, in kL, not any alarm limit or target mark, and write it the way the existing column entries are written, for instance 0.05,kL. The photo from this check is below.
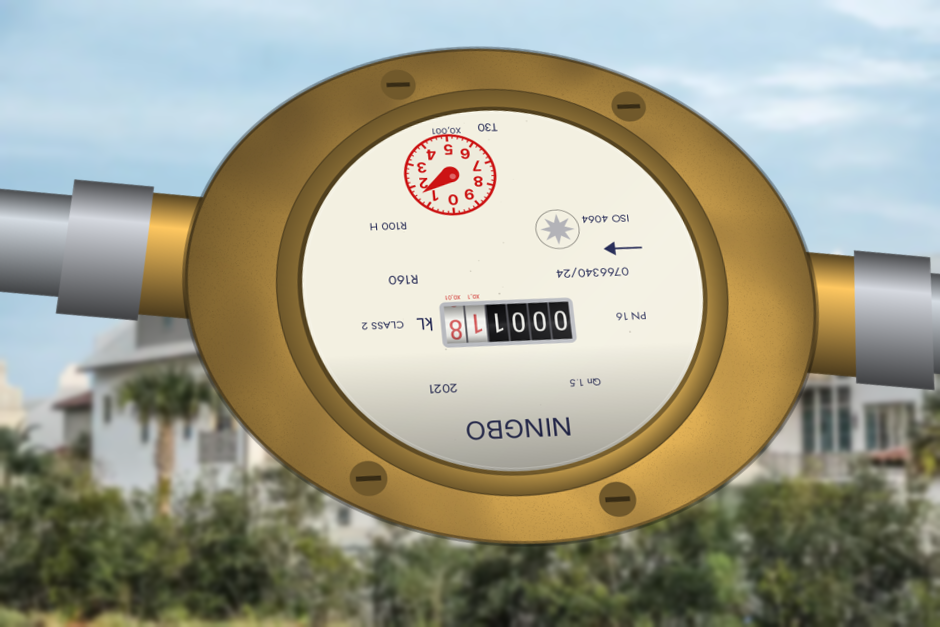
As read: 1.181,kL
